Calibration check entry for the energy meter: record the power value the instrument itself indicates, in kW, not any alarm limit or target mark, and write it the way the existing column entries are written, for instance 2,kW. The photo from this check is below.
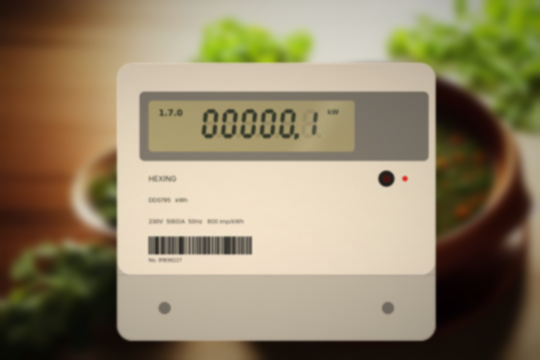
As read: 0.1,kW
